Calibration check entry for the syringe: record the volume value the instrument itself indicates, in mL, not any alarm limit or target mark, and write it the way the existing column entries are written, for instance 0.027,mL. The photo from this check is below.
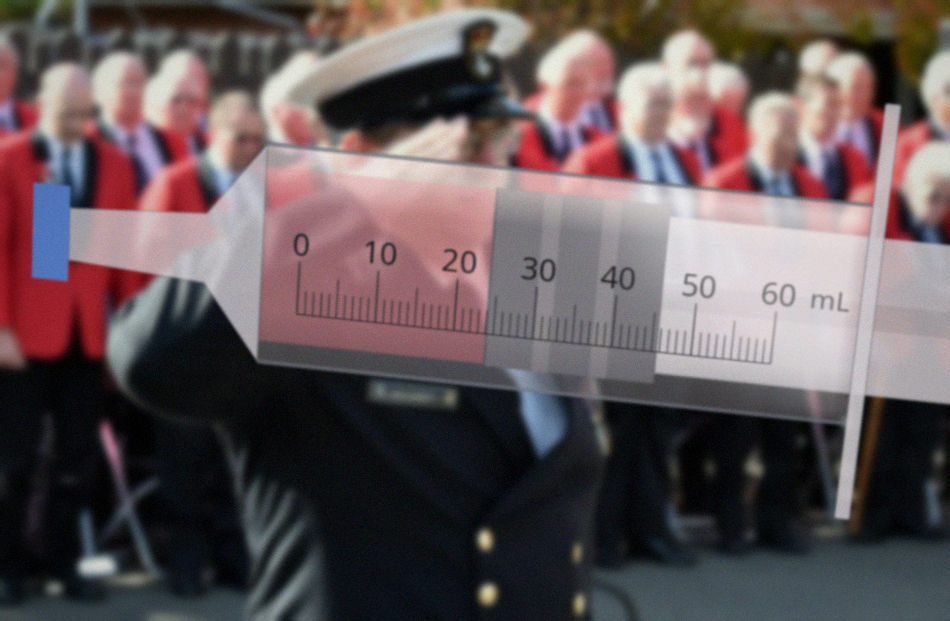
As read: 24,mL
